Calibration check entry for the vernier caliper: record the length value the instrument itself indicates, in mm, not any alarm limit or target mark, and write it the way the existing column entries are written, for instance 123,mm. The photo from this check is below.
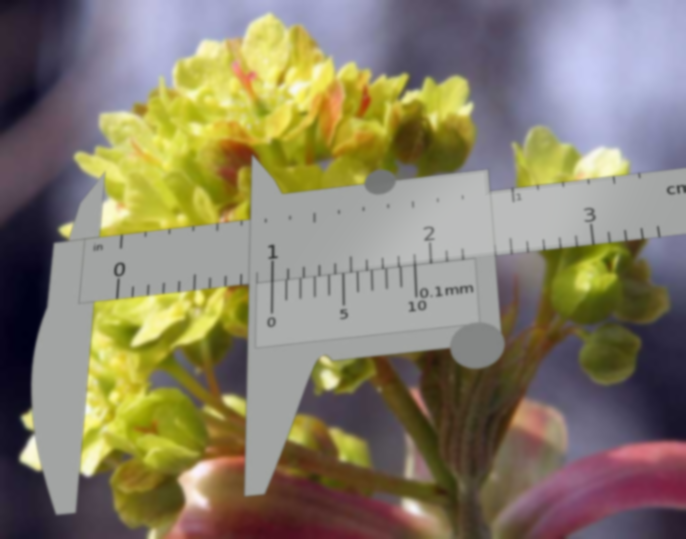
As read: 10.0,mm
